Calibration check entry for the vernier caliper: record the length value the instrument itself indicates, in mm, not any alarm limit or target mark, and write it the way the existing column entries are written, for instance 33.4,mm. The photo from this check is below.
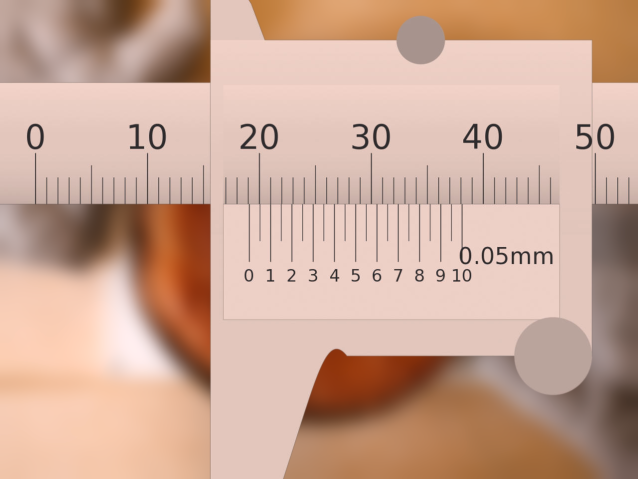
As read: 19.1,mm
